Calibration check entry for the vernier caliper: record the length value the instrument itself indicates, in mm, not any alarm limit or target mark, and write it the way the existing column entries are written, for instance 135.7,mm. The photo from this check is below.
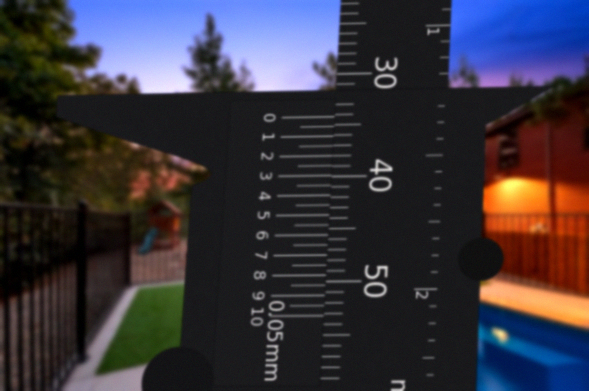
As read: 34.2,mm
